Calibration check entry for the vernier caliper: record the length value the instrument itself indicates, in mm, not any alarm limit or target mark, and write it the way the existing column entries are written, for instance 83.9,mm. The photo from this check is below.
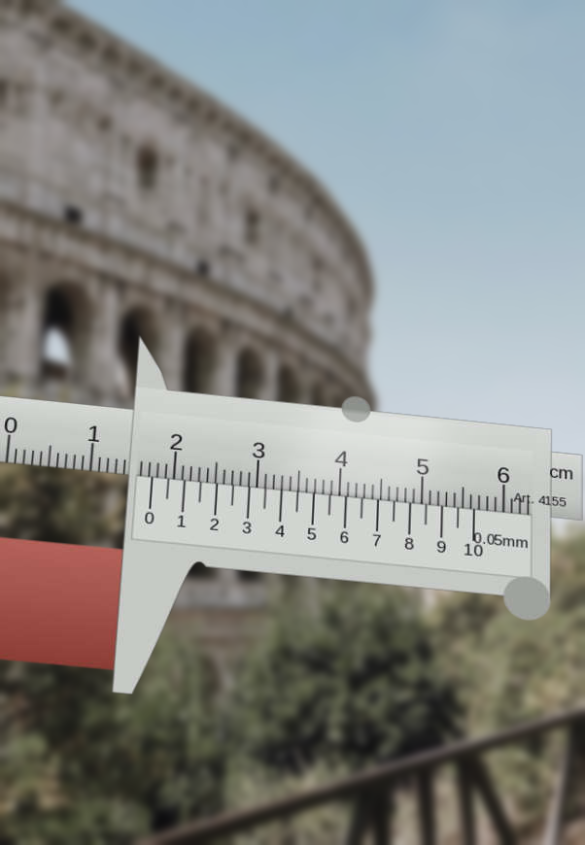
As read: 17.4,mm
